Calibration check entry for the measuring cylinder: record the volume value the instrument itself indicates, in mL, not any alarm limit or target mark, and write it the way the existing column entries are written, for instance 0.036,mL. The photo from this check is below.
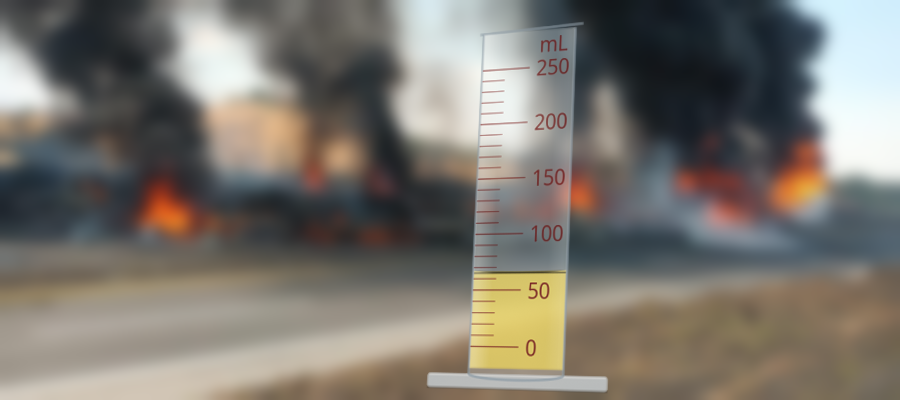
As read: 65,mL
